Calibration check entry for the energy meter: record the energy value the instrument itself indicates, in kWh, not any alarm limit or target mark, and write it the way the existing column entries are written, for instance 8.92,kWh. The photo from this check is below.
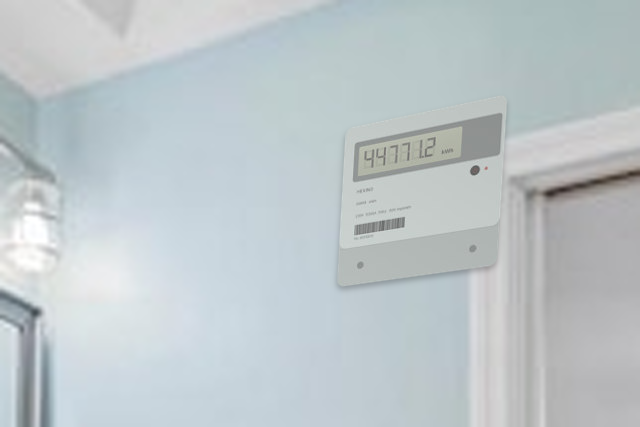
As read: 44771.2,kWh
